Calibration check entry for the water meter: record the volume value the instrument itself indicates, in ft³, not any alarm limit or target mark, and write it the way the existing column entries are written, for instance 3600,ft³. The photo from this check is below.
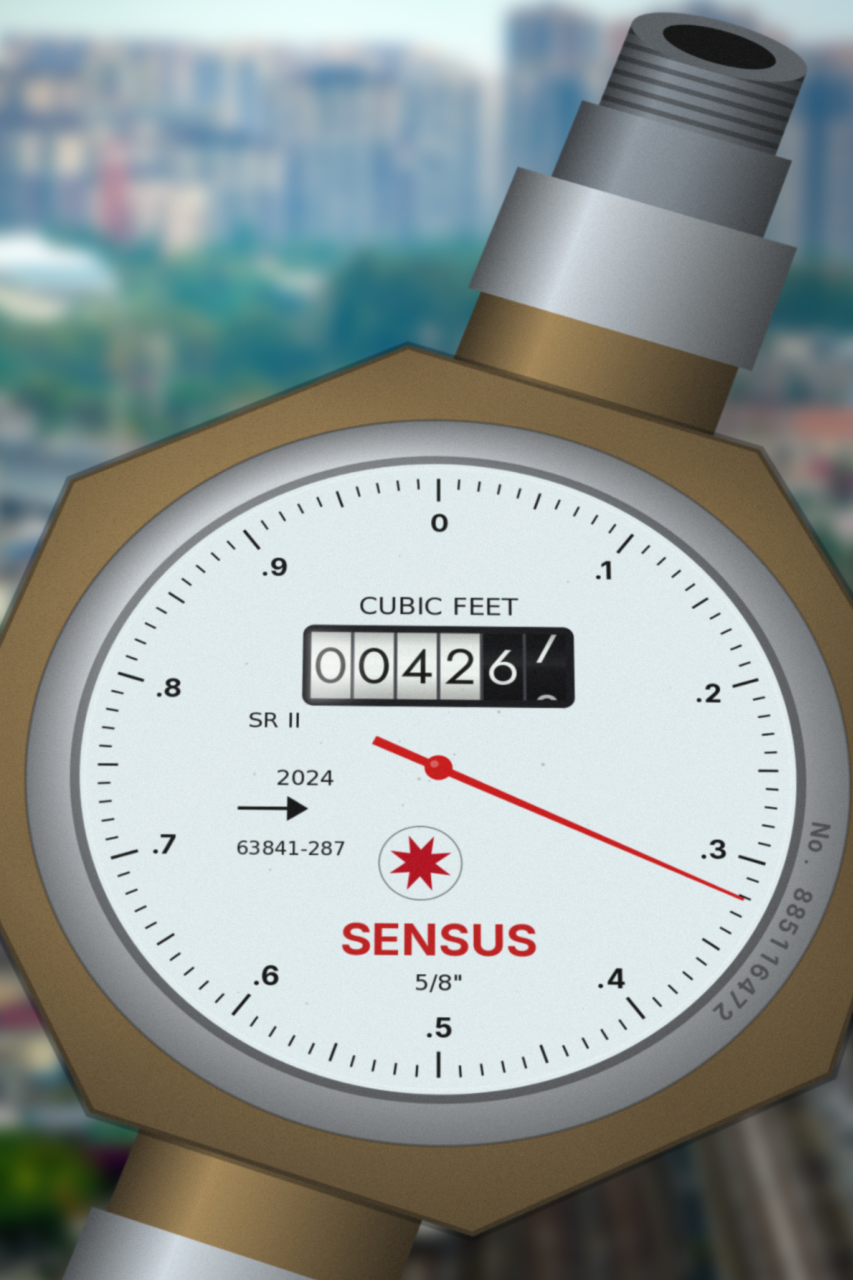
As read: 4267.32,ft³
